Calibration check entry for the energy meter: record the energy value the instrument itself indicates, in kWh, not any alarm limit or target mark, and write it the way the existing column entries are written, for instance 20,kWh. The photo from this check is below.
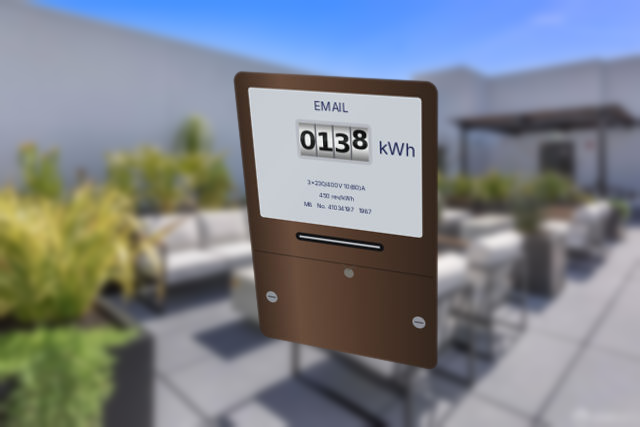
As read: 138,kWh
